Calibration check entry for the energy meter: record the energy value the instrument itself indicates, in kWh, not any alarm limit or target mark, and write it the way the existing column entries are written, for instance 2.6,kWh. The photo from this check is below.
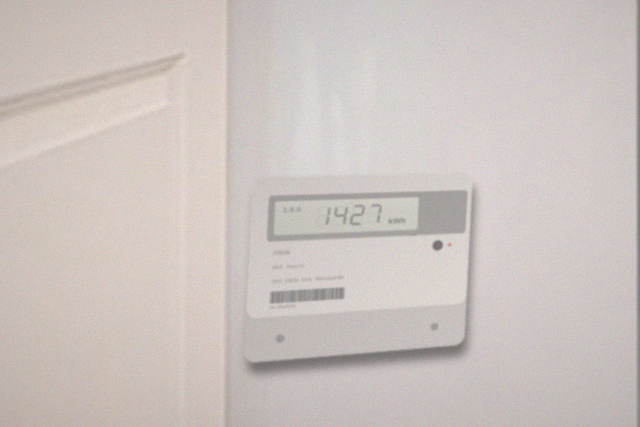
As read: 1427,kWh
